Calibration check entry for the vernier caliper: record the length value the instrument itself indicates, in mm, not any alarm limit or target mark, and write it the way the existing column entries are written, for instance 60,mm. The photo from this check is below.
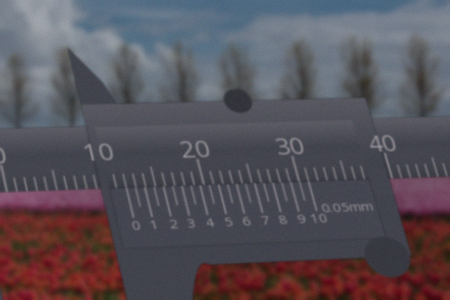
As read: 12.0,mm
